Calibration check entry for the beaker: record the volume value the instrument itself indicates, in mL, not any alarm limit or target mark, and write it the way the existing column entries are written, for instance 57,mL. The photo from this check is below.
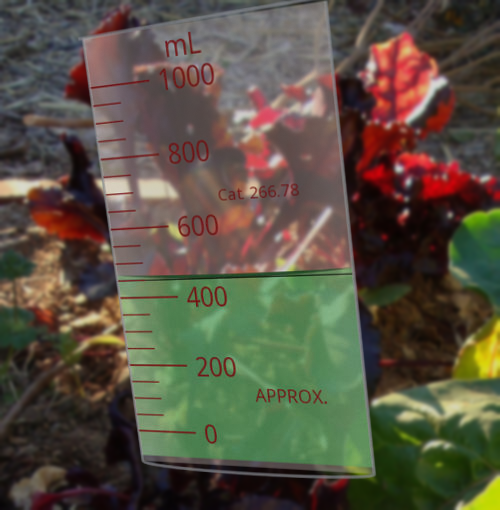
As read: 450,mL
